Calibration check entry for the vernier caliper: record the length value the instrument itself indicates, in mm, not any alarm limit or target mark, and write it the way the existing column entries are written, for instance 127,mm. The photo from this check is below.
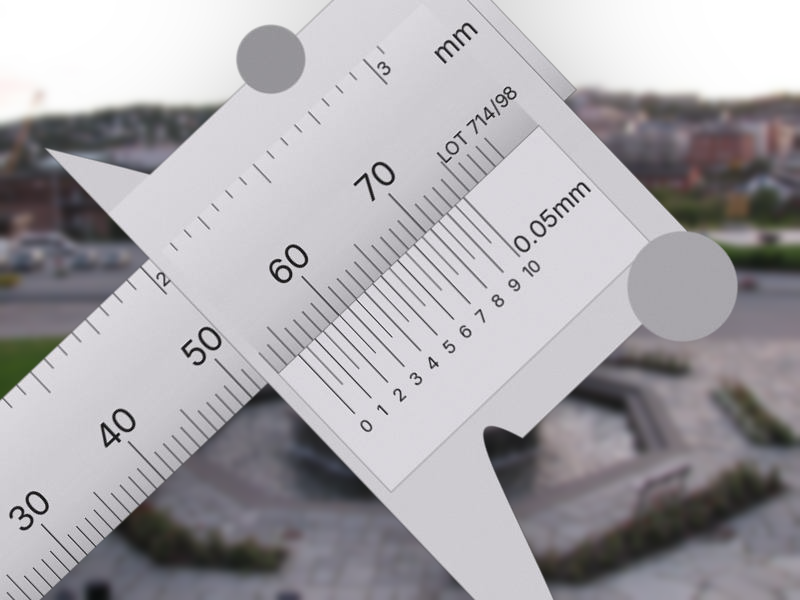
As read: 55.3,mm
